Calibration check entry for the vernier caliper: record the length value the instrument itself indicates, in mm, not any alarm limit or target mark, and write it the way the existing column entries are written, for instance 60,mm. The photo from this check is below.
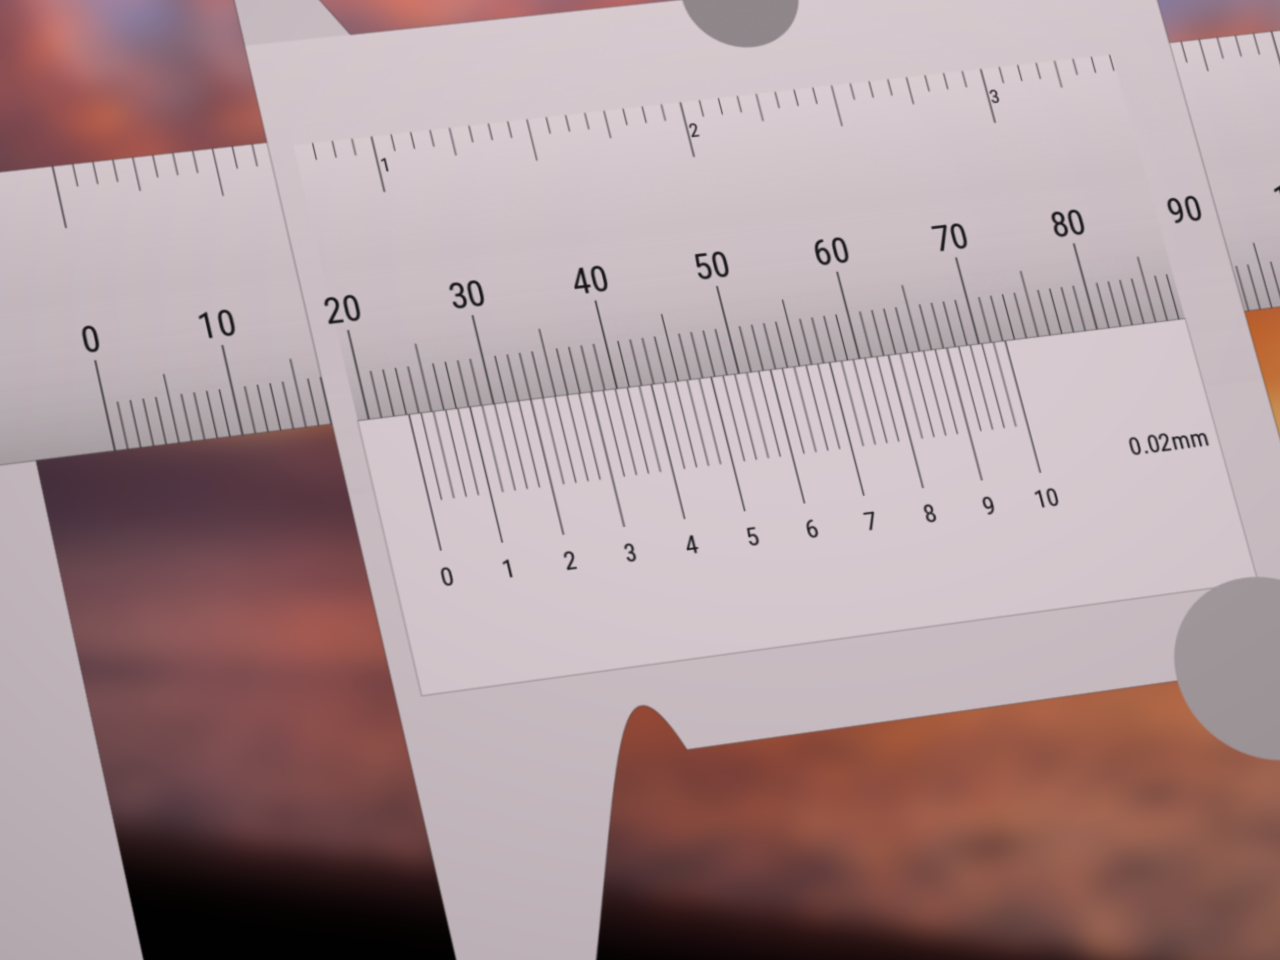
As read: 23.2,mm
